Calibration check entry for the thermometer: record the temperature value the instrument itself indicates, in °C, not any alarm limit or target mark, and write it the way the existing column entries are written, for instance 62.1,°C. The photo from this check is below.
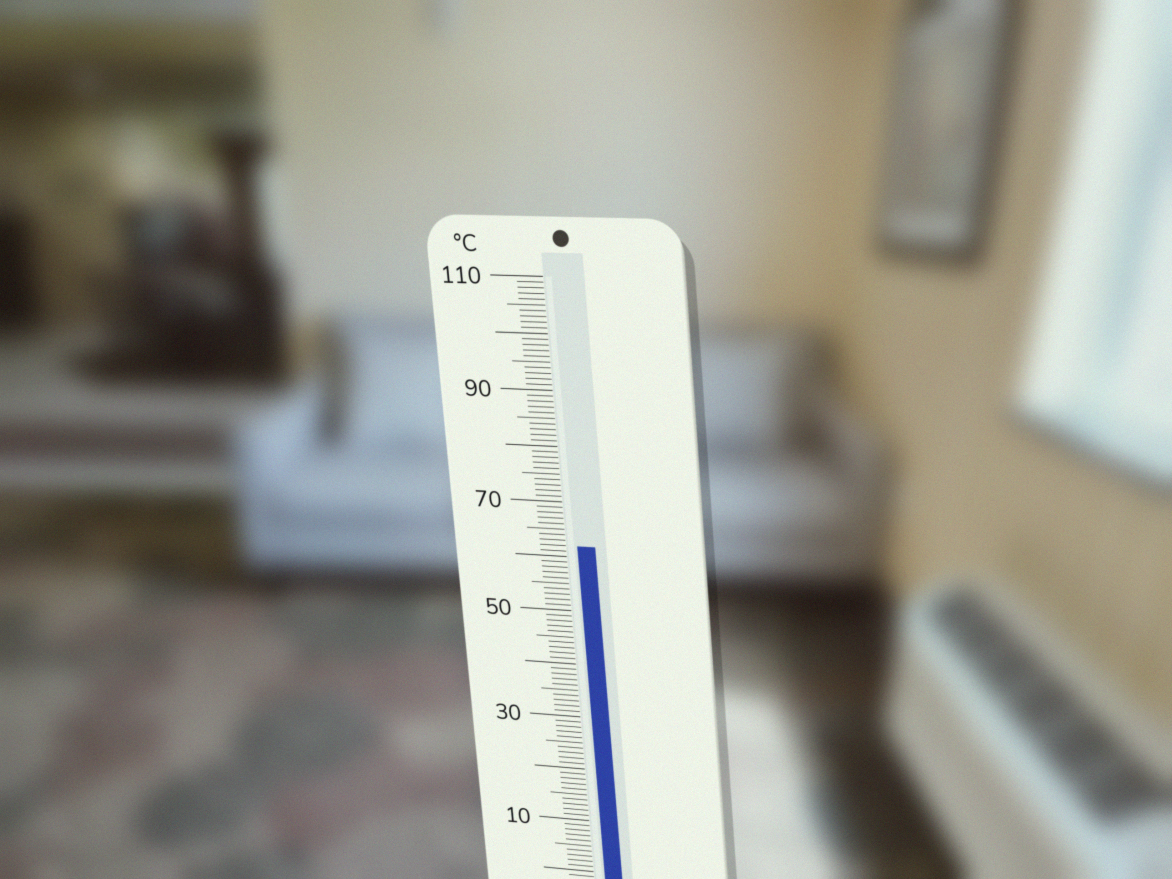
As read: 62,°C
